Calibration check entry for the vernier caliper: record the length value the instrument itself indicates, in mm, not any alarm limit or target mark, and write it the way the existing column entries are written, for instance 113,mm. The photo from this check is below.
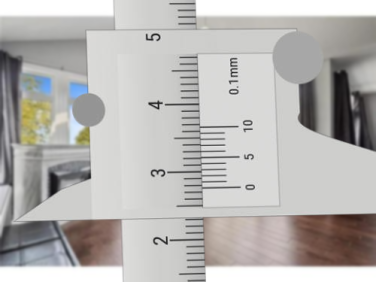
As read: 27.6,mm
